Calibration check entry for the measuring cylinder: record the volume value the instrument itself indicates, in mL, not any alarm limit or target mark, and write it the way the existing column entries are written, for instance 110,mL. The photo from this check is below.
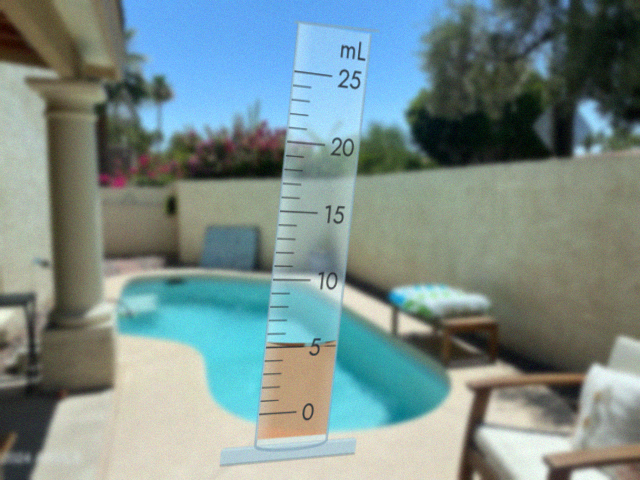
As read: 5,mL
